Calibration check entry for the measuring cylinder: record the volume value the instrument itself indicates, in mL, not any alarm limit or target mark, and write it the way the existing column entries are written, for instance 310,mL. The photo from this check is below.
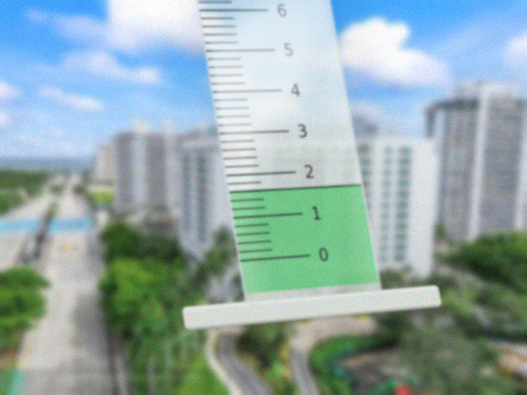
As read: 1.6,mL
